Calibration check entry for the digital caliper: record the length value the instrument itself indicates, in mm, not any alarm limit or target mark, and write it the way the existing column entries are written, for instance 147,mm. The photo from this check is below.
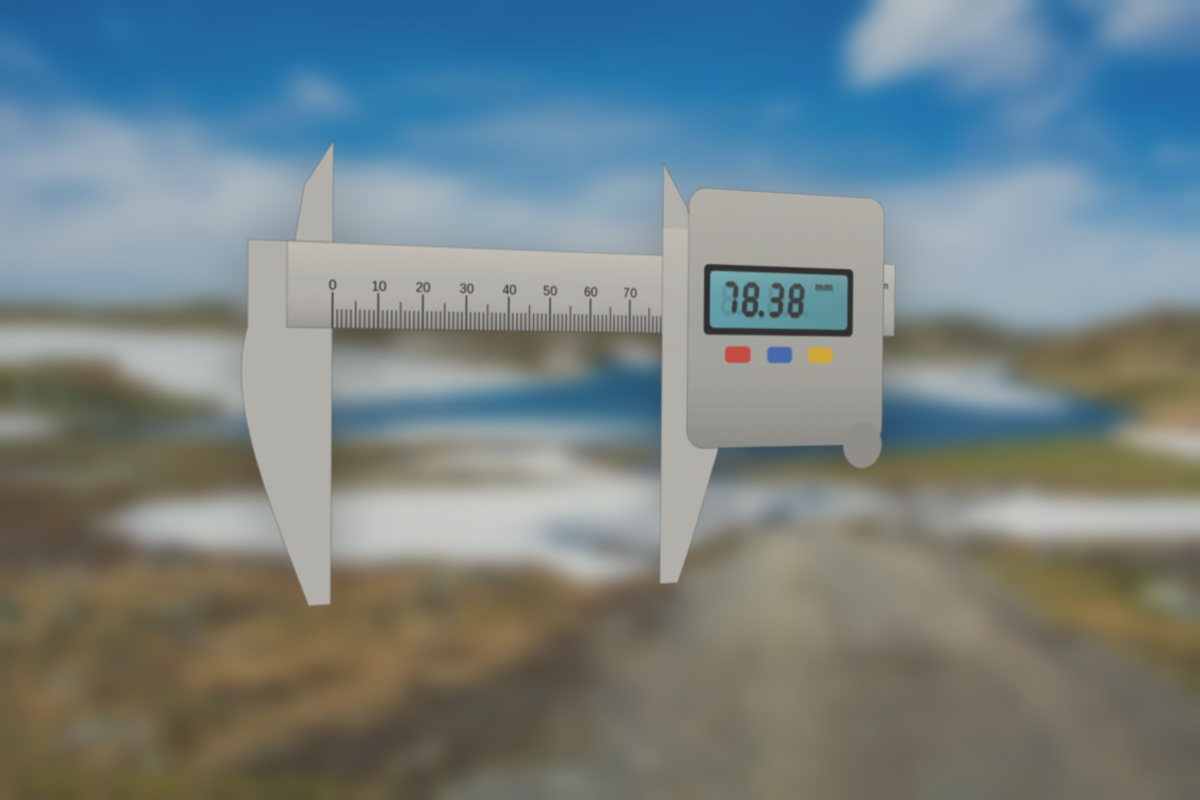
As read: 78.38,mm
